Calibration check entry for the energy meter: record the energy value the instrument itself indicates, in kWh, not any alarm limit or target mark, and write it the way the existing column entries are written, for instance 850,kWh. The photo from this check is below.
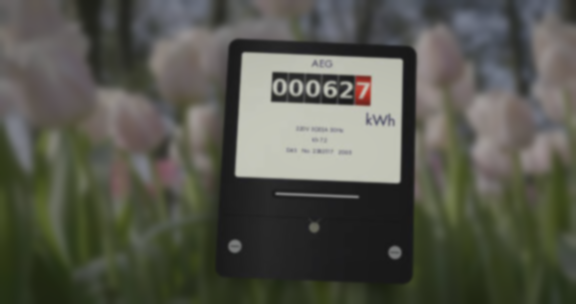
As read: 62.7,kWh
